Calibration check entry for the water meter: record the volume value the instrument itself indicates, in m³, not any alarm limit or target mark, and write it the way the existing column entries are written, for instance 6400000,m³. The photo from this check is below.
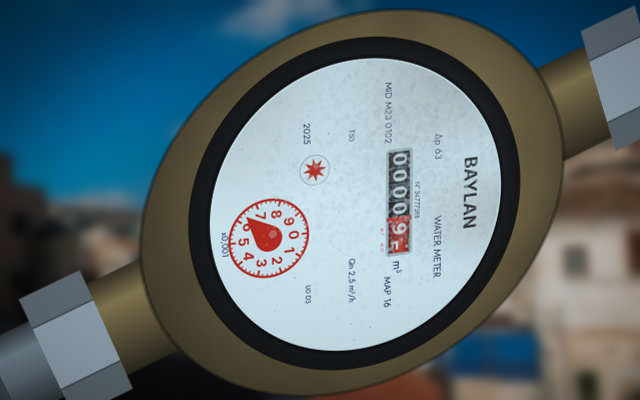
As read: 0.946,m³
